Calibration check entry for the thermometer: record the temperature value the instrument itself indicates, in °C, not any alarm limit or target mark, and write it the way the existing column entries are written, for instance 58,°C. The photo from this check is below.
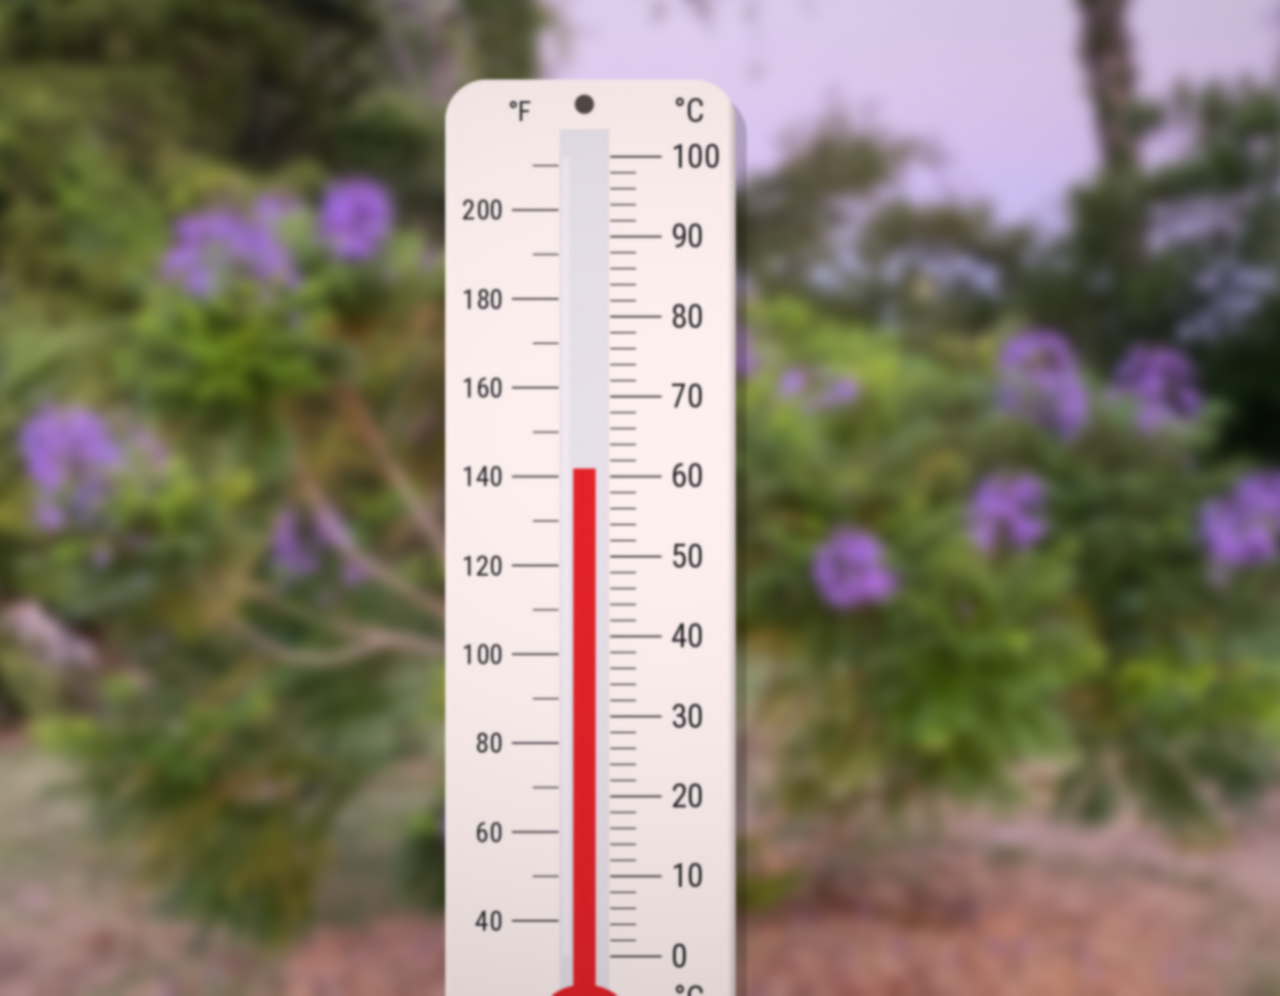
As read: 61,°C
